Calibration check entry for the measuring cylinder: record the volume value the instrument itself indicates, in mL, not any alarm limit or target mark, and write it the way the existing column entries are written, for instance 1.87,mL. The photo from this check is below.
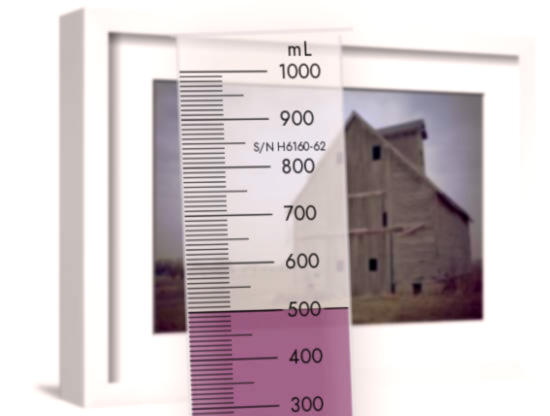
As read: 500,mL
